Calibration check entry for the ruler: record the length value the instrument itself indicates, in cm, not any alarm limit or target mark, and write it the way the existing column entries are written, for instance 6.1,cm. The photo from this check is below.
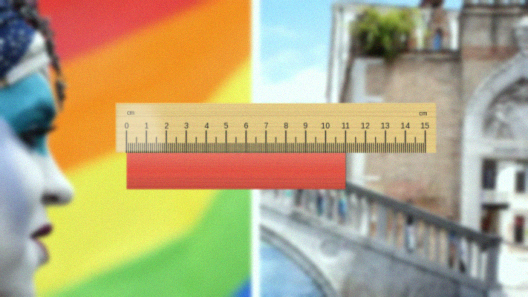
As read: 11,cm
